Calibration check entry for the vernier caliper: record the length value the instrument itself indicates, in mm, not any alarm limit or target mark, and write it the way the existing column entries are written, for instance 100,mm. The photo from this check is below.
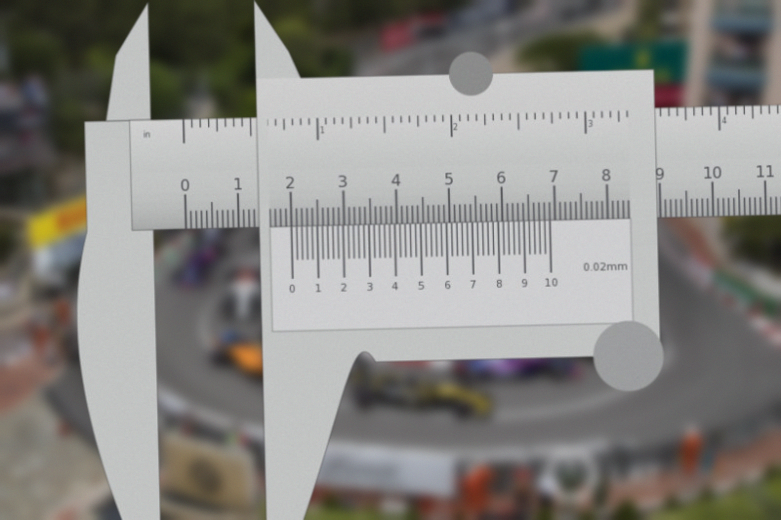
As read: 20.0,mm
